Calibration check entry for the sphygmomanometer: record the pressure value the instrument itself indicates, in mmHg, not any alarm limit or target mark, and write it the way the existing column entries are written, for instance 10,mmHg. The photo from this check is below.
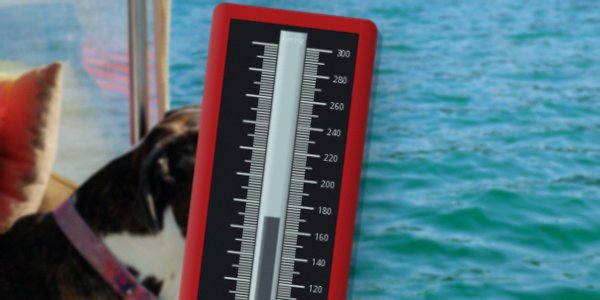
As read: 170,mmHg
